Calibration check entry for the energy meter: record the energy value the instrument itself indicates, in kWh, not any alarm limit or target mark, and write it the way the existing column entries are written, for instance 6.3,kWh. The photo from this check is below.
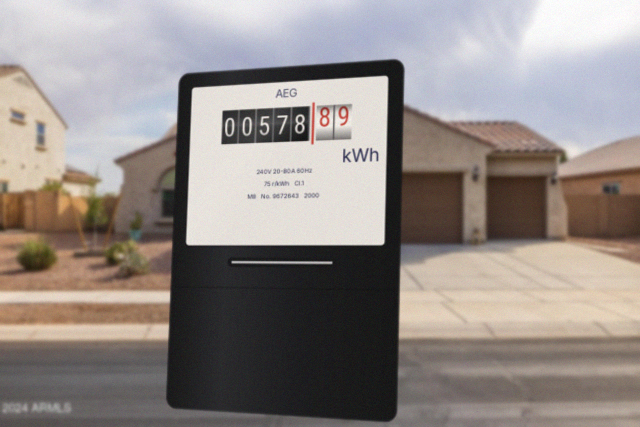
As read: 578.89,kWh
